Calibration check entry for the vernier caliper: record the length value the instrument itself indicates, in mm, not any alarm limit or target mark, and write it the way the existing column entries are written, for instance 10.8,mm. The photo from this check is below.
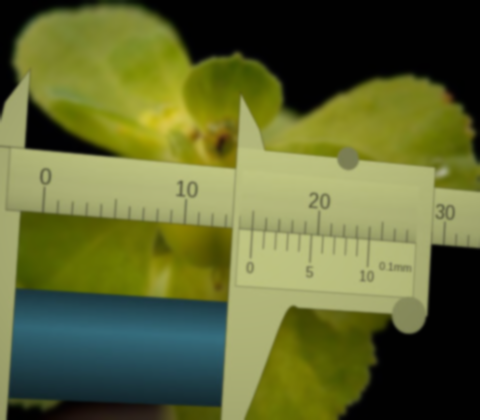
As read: 15.0,mm
